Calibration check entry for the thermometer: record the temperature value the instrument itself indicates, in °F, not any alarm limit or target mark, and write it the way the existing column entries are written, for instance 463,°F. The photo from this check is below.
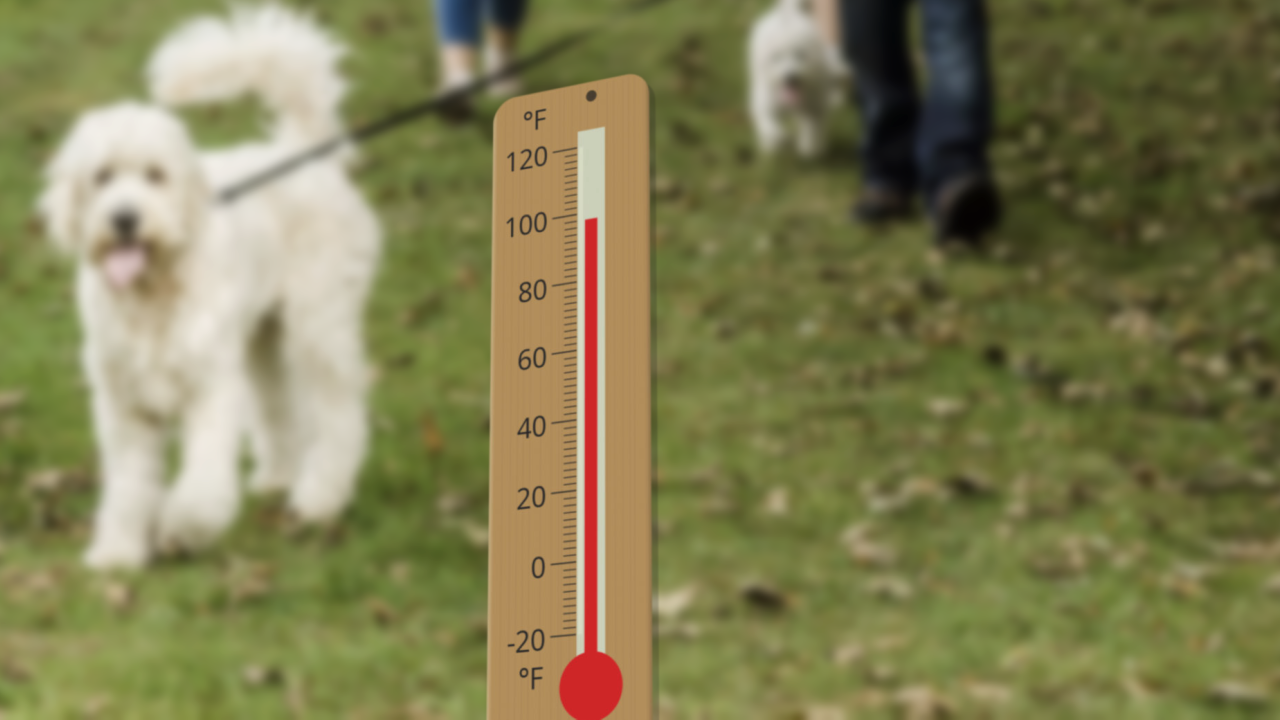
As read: 98,°F
